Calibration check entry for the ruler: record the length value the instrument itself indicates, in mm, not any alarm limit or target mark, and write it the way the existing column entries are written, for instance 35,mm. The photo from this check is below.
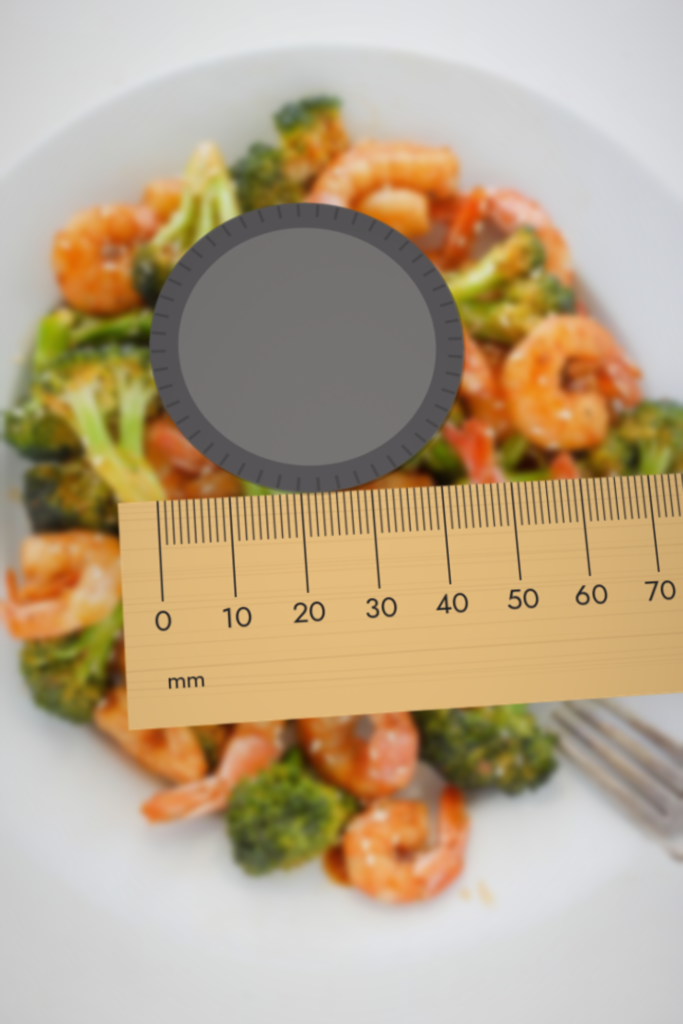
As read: 45,mm
